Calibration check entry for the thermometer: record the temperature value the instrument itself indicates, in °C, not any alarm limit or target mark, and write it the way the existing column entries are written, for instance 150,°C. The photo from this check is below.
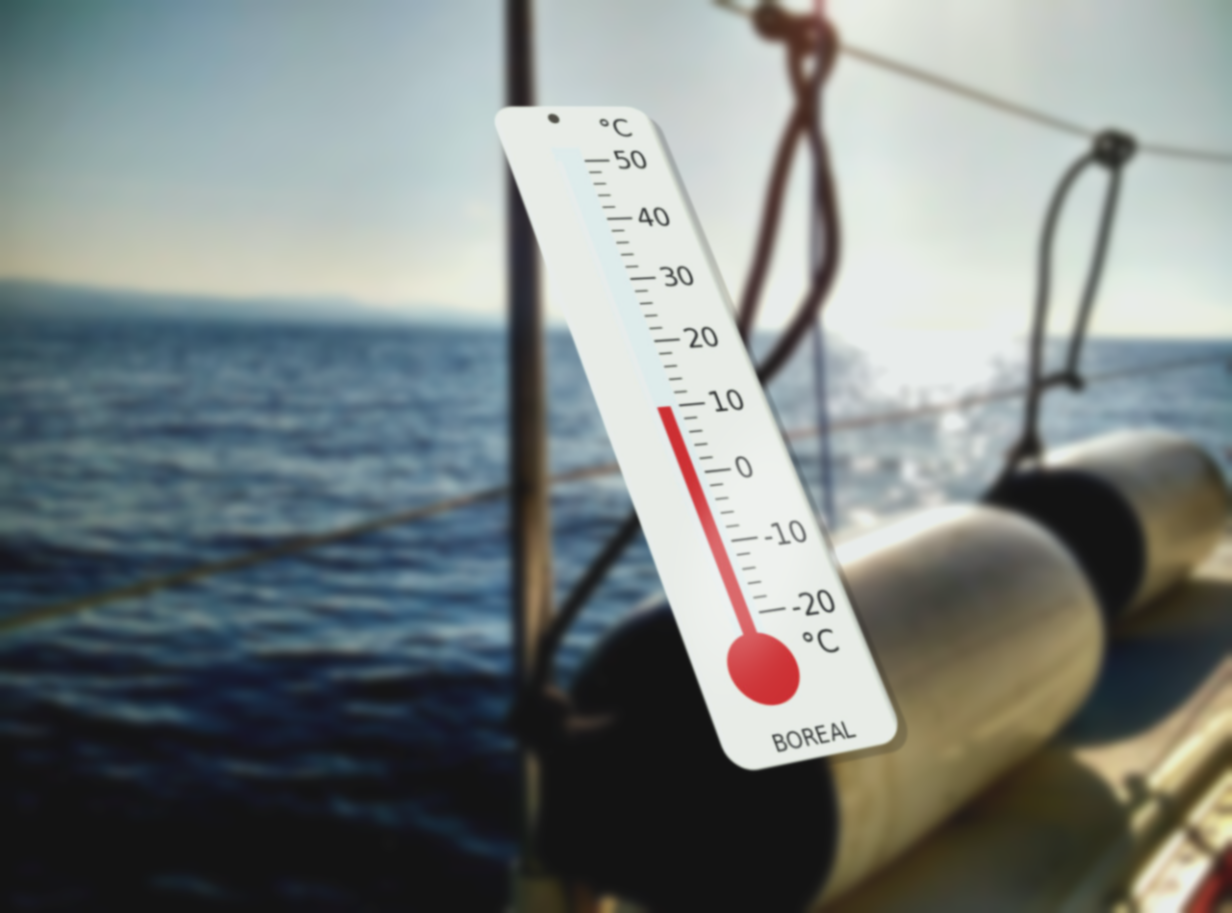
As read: 10,°C
